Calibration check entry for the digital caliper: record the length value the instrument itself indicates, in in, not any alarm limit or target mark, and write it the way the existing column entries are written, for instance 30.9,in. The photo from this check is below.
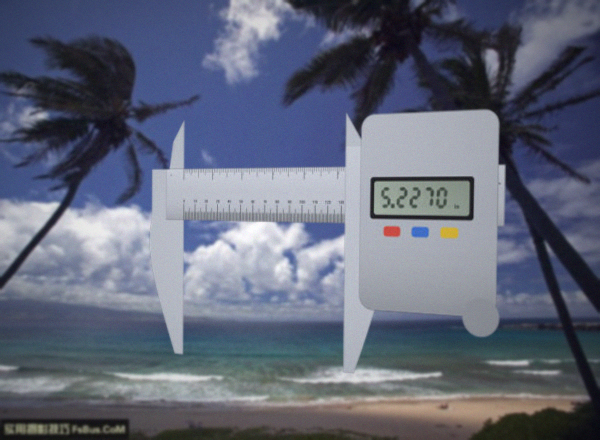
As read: 5.2270,in
